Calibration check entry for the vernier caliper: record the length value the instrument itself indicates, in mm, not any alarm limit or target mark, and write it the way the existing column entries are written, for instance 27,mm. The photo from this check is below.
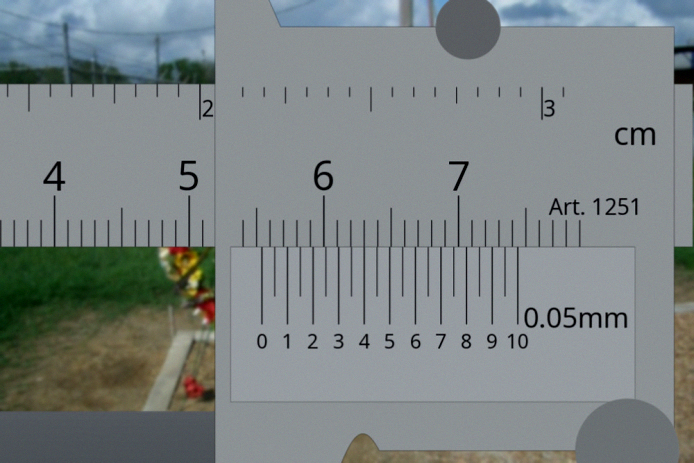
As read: 55.4,mm
